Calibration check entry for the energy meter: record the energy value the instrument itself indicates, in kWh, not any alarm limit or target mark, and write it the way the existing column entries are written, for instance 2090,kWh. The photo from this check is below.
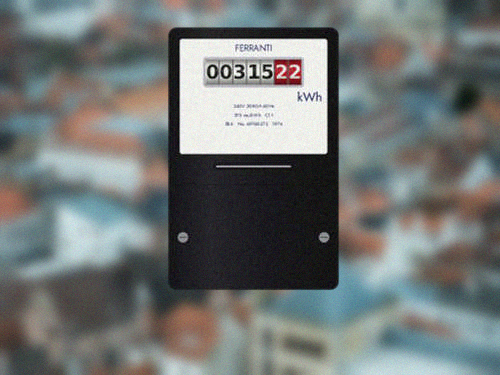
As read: 315.22,kWh
